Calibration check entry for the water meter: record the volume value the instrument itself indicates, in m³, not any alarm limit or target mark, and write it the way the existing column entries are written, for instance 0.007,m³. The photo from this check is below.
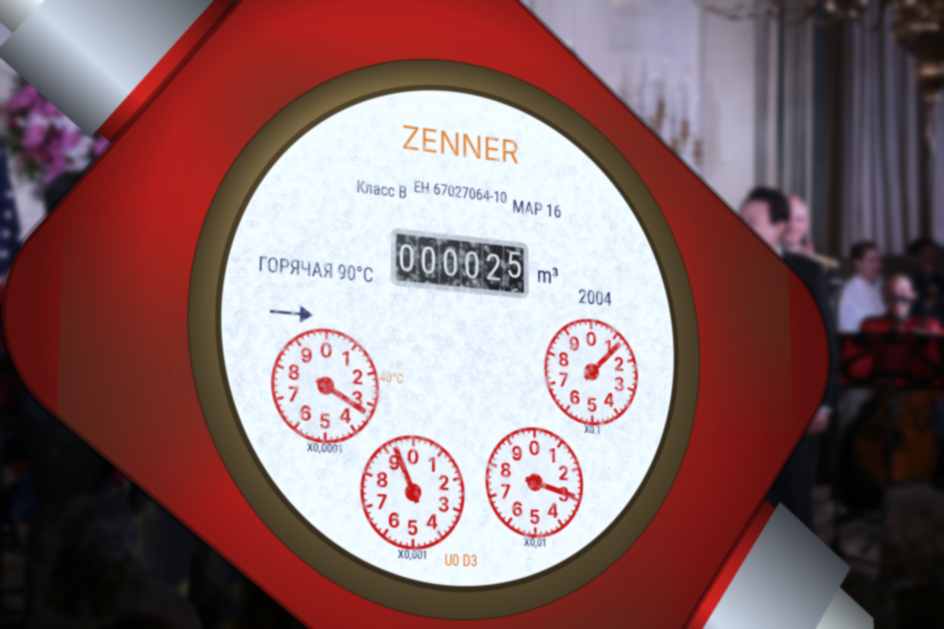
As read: 25.1293,m³
